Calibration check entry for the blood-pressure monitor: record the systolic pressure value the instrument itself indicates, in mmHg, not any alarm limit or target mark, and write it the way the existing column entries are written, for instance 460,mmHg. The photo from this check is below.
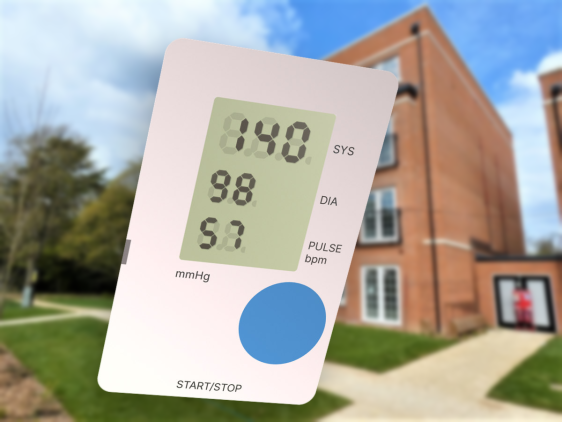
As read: 140,mmHg
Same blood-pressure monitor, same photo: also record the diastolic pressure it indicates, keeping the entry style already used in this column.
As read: 98,mmHg
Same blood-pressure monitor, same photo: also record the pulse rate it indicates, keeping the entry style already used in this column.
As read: 57,bpm
